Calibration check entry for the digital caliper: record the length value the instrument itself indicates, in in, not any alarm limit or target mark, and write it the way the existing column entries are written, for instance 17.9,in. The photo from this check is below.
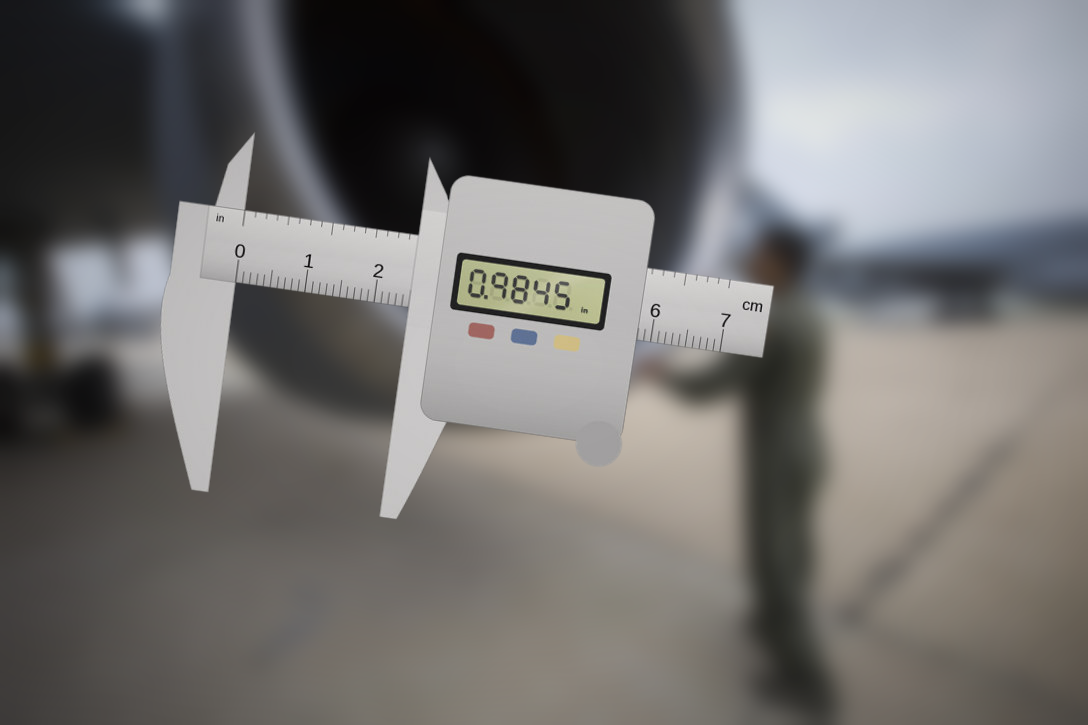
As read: 0.9845,in
